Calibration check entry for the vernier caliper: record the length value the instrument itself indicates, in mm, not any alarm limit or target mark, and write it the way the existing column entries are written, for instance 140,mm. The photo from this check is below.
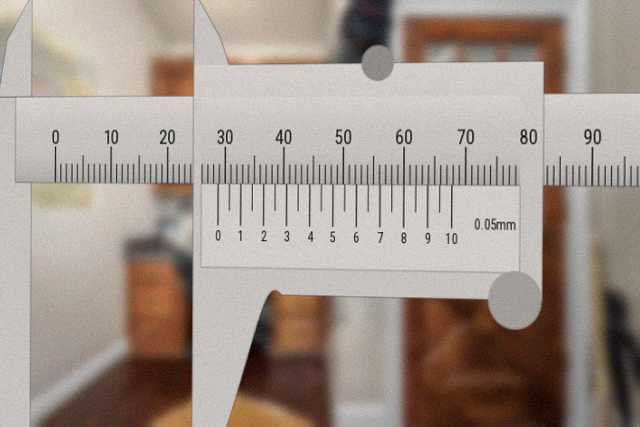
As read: 28.8,mm
